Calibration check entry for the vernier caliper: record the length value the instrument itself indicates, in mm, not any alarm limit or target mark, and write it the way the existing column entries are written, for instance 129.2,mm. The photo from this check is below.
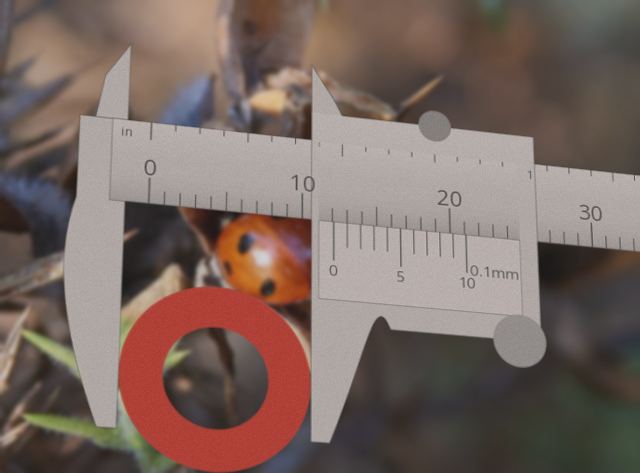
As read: 12.1,mm
